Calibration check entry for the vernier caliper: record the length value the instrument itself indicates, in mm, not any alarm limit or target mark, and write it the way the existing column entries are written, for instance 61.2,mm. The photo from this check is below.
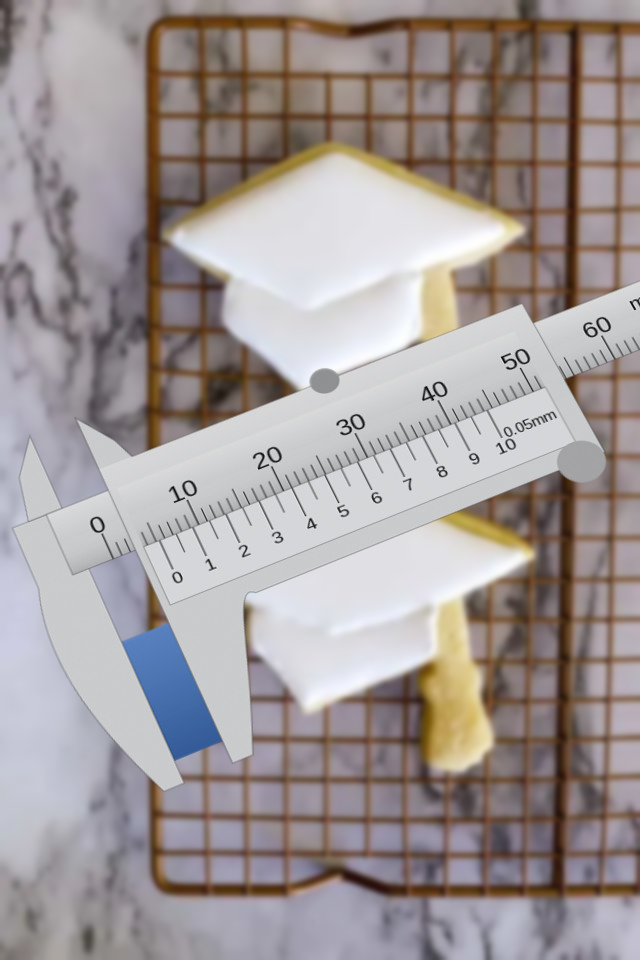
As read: 5.4,mm
